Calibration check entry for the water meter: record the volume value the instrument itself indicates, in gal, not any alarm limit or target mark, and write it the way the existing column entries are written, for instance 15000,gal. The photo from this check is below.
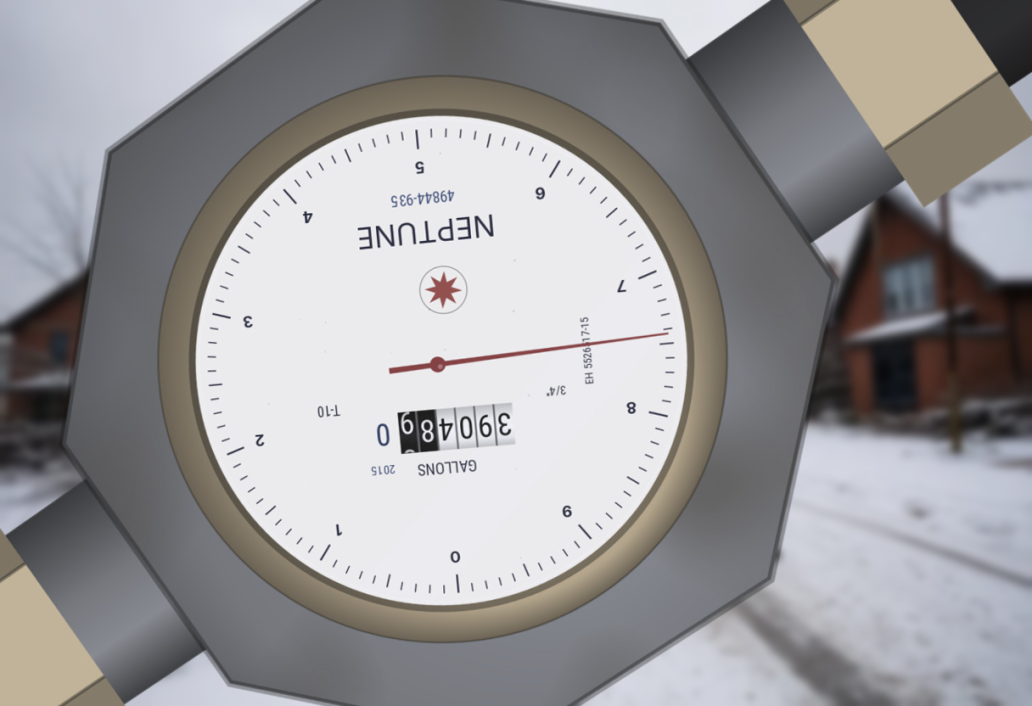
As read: 3904887.4,gal
